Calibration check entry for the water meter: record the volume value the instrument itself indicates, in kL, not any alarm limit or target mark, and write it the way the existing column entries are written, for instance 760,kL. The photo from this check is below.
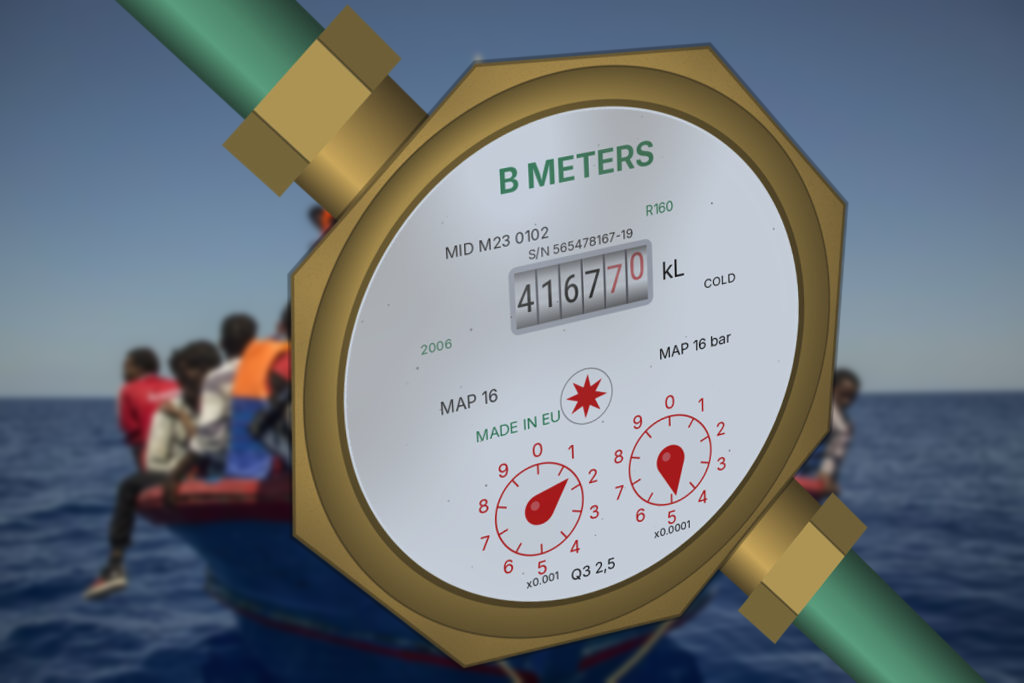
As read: 4167.7014,kL
